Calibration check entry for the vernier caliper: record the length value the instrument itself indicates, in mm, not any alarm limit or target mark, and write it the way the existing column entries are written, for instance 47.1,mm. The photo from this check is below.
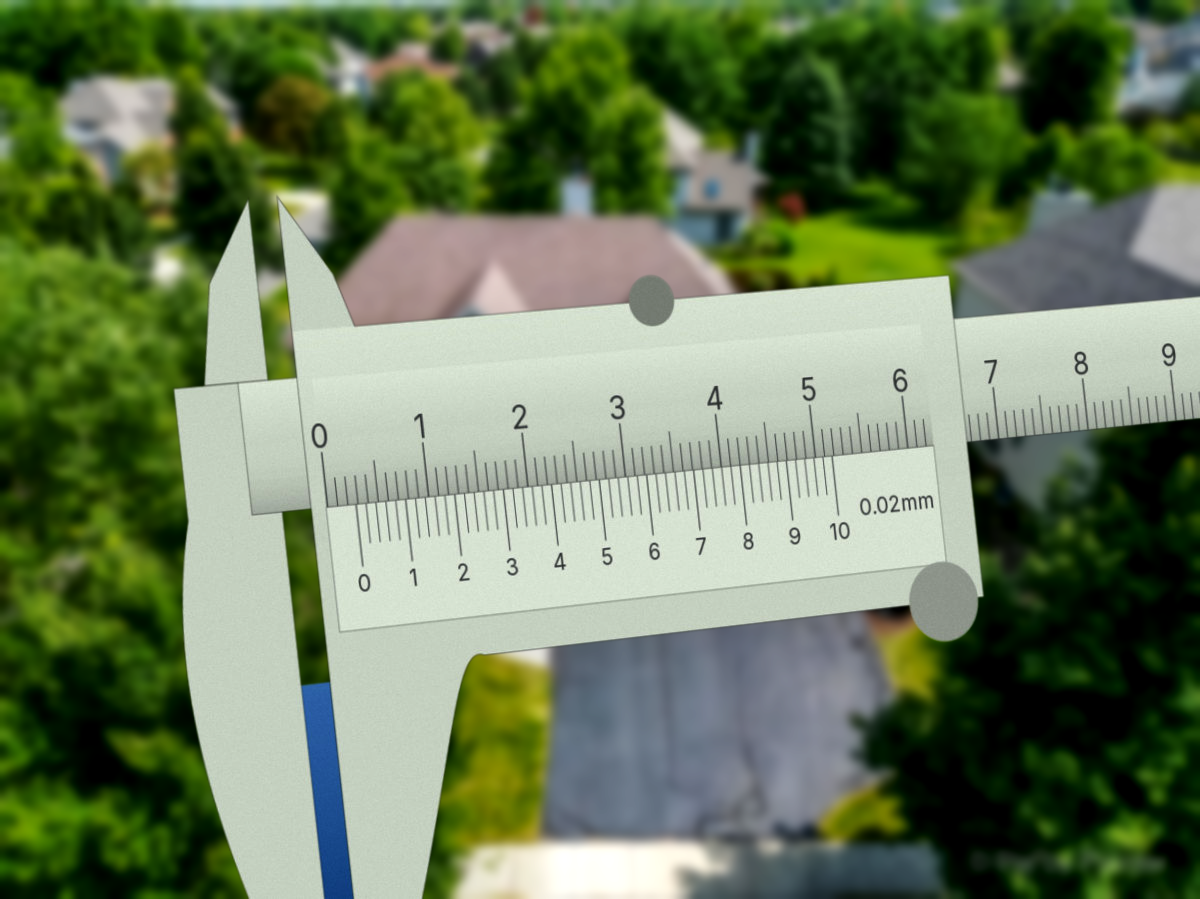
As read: 2.8,mm
